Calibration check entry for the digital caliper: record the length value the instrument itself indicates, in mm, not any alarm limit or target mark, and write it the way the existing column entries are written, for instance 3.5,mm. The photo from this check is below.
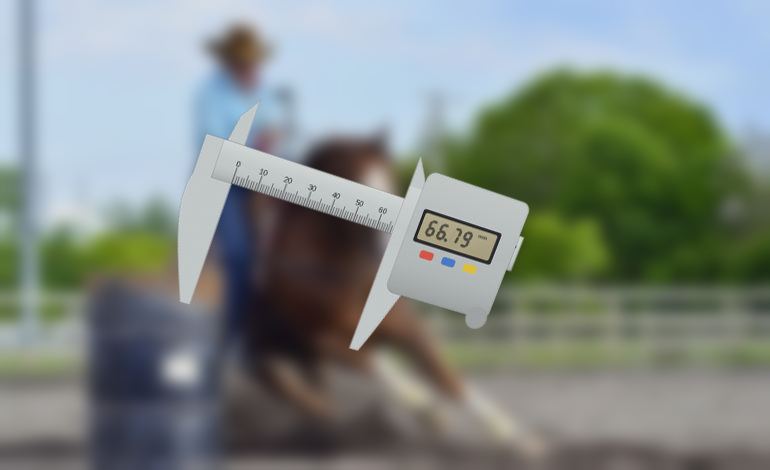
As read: 66.79,mm
